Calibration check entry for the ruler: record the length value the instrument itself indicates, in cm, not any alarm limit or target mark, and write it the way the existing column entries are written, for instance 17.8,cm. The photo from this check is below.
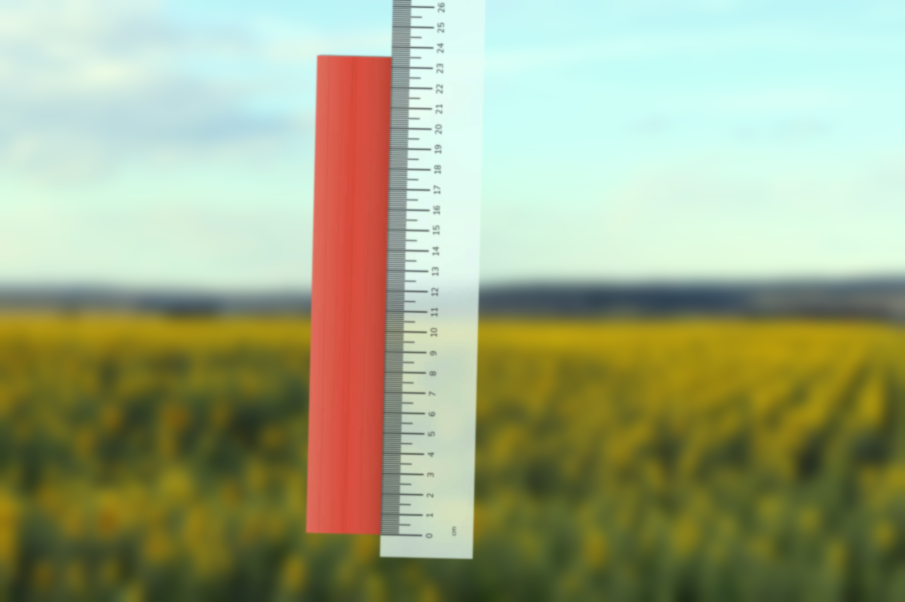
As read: 23.5,cm
